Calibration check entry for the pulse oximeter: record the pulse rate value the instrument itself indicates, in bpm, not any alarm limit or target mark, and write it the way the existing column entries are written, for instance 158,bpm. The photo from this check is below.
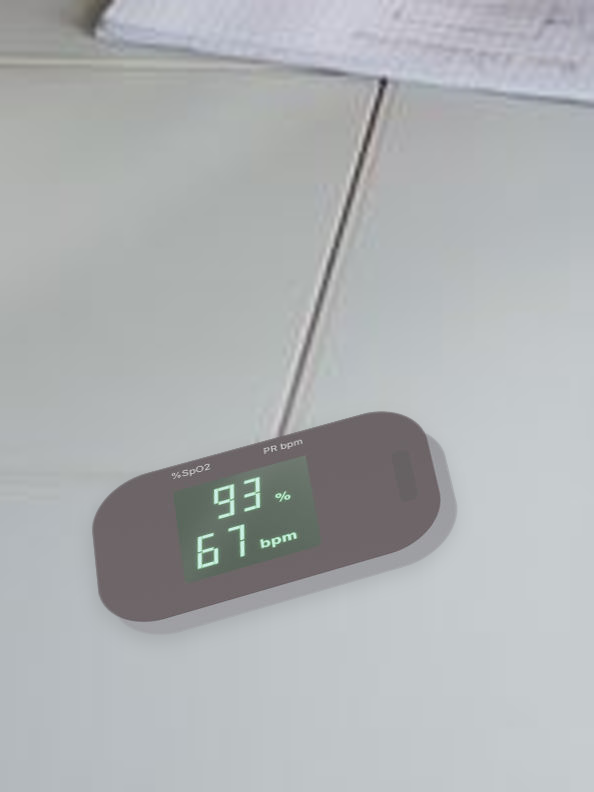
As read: 67,bpm
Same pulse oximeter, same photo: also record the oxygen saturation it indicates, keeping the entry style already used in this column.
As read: 93,%
